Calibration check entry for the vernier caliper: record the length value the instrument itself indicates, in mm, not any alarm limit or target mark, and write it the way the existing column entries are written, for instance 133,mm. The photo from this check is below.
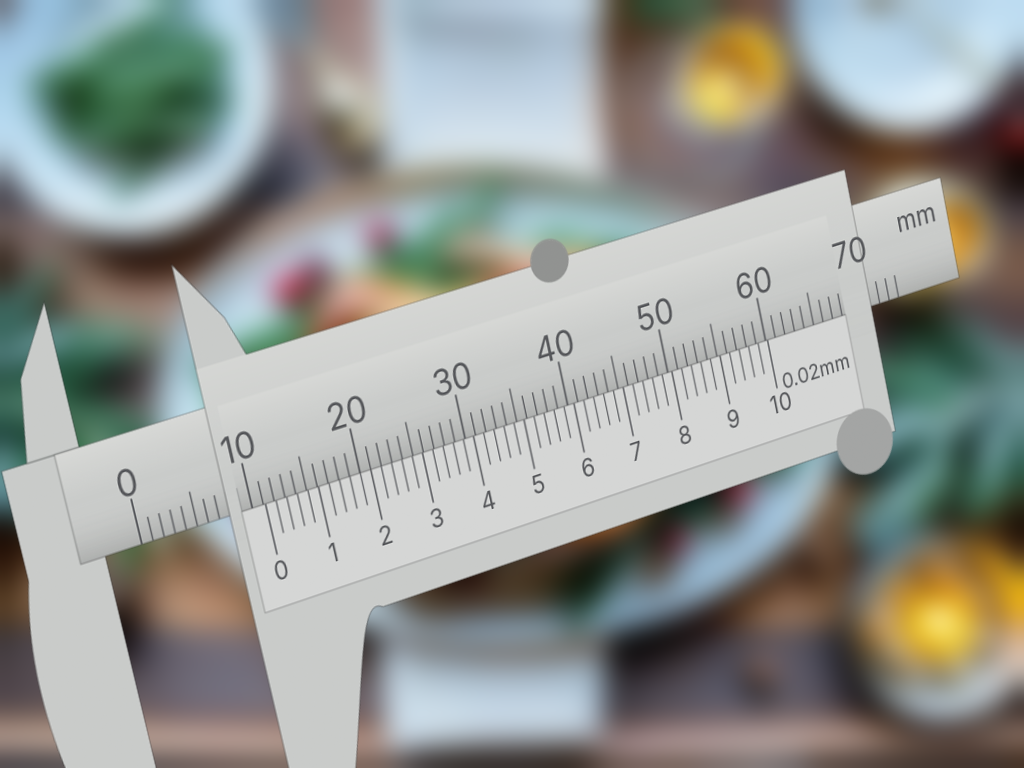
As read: 11.2,mm
